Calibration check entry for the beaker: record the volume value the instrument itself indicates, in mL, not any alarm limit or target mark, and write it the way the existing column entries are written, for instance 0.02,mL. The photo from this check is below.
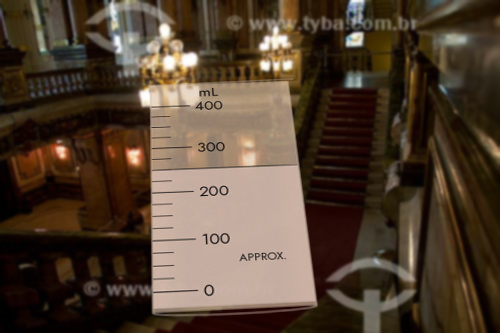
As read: 250,mL
